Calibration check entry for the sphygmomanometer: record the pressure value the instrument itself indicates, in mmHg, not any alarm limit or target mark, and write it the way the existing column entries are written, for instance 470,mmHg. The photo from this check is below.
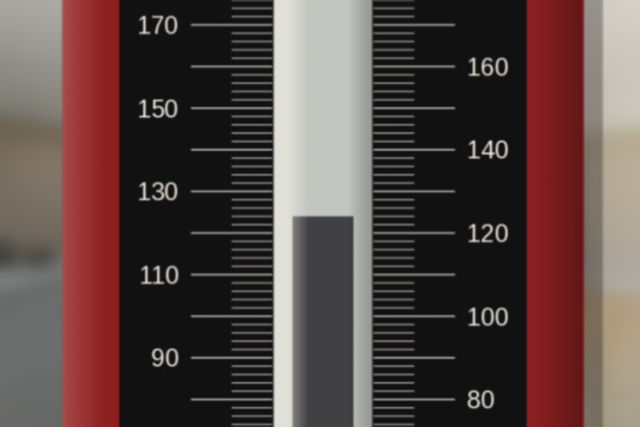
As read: 124,mmHg
